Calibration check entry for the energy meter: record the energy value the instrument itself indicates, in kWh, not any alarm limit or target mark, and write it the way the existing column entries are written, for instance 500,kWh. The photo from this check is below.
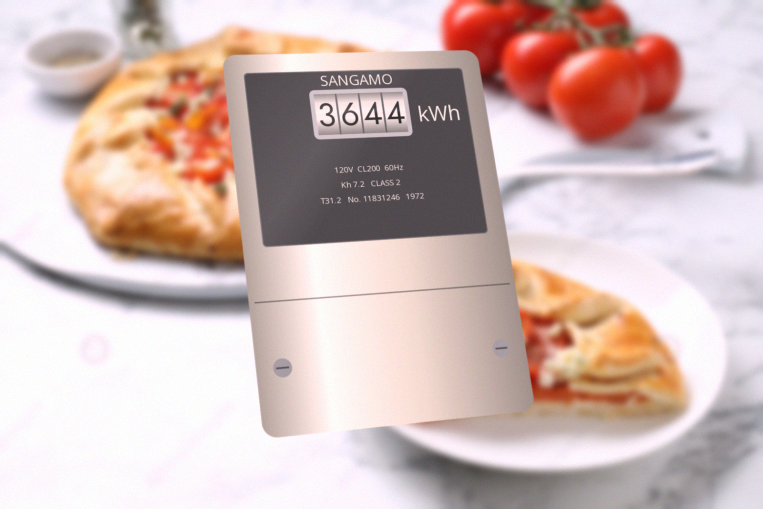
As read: 3644,kWh
